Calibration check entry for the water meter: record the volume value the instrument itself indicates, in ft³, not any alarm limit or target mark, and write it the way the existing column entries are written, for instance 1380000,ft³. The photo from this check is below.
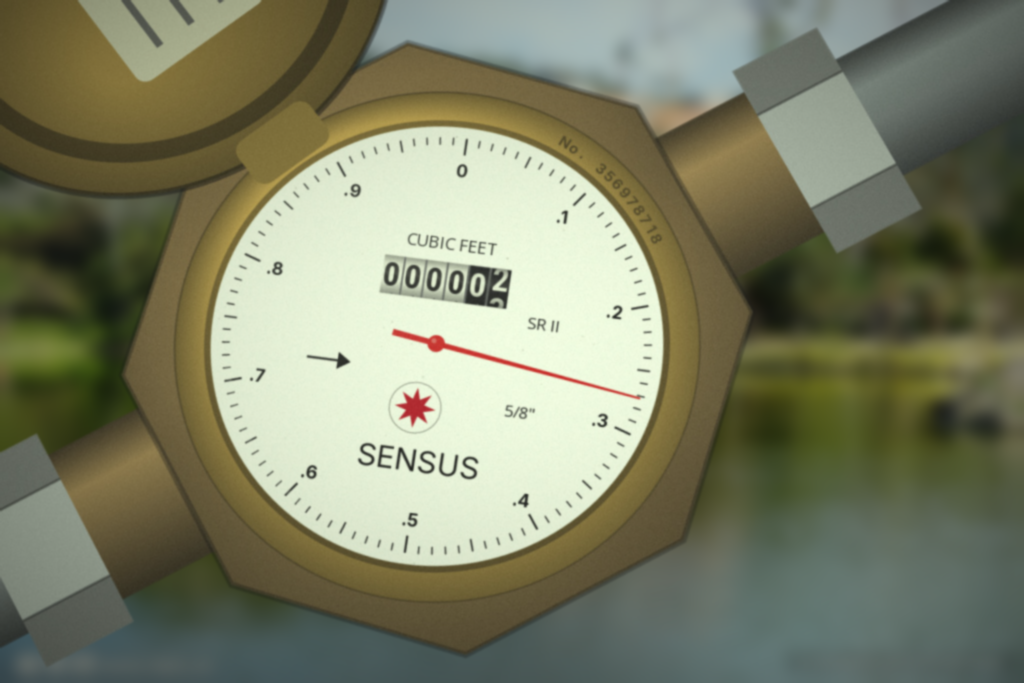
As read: 2.27,ft³
